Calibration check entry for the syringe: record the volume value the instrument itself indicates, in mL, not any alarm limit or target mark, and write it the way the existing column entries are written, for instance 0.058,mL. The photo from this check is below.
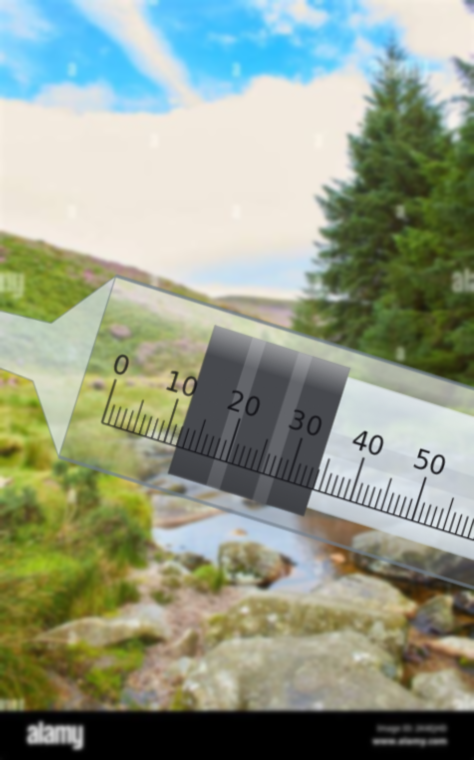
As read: 12,mL
